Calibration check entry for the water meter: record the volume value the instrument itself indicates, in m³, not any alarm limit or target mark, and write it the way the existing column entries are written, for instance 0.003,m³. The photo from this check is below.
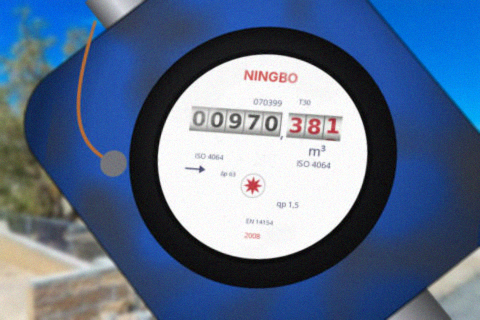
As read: 970.381,m³
